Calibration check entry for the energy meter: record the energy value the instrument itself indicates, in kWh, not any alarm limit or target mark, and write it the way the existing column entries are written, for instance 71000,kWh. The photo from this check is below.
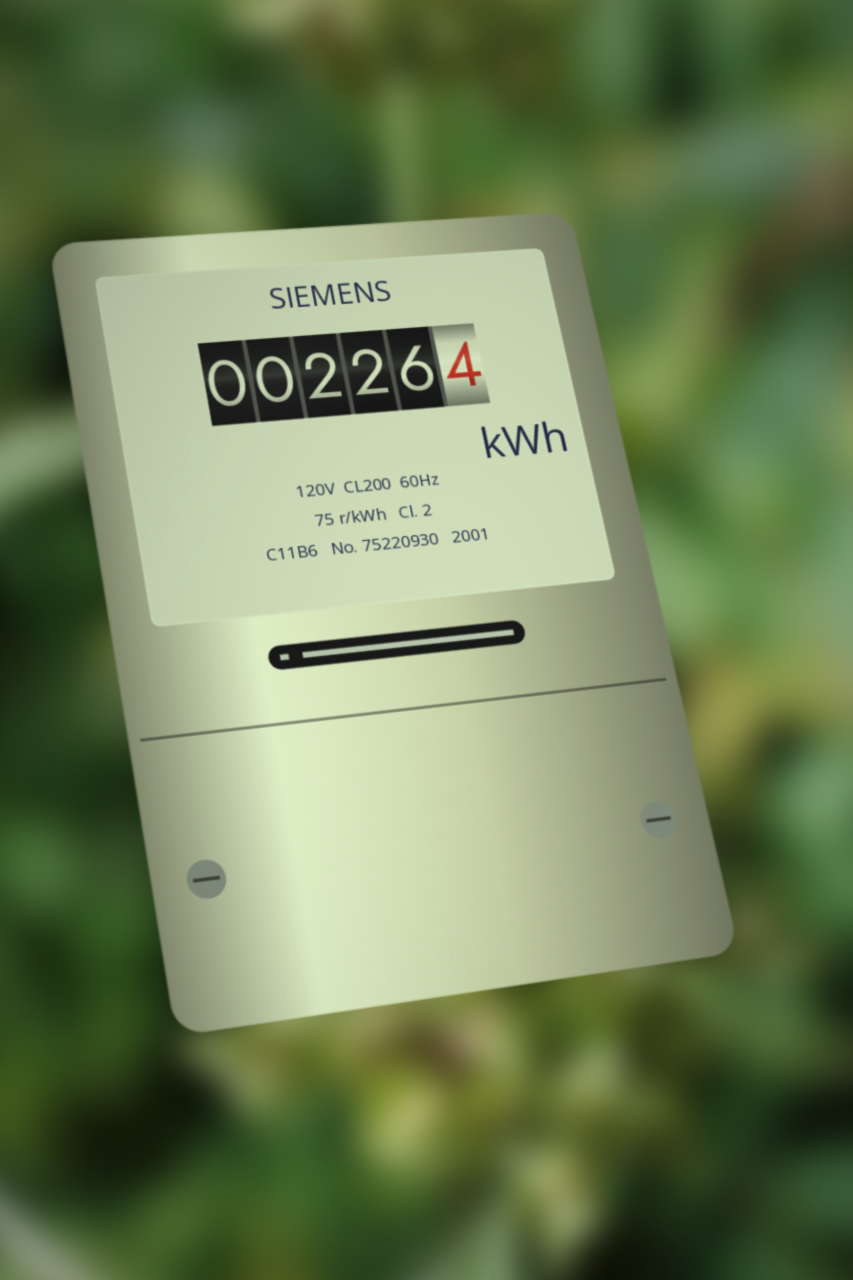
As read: 226.4,kWh
